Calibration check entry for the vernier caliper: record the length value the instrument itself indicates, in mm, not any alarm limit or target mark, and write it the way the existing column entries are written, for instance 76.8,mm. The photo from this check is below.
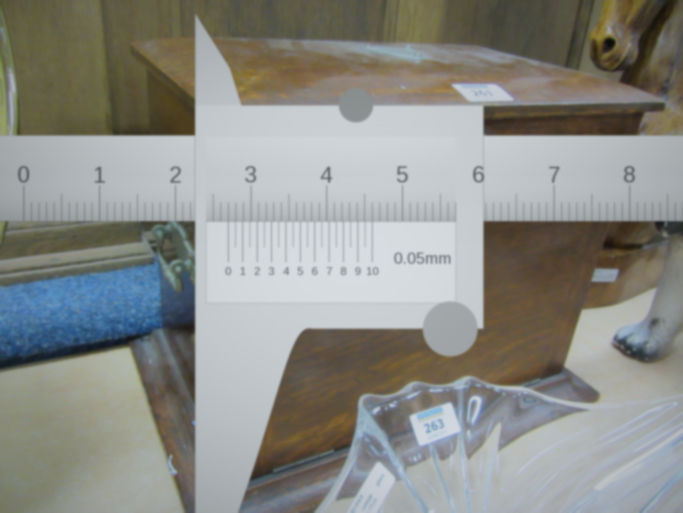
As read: 27.0,mm
